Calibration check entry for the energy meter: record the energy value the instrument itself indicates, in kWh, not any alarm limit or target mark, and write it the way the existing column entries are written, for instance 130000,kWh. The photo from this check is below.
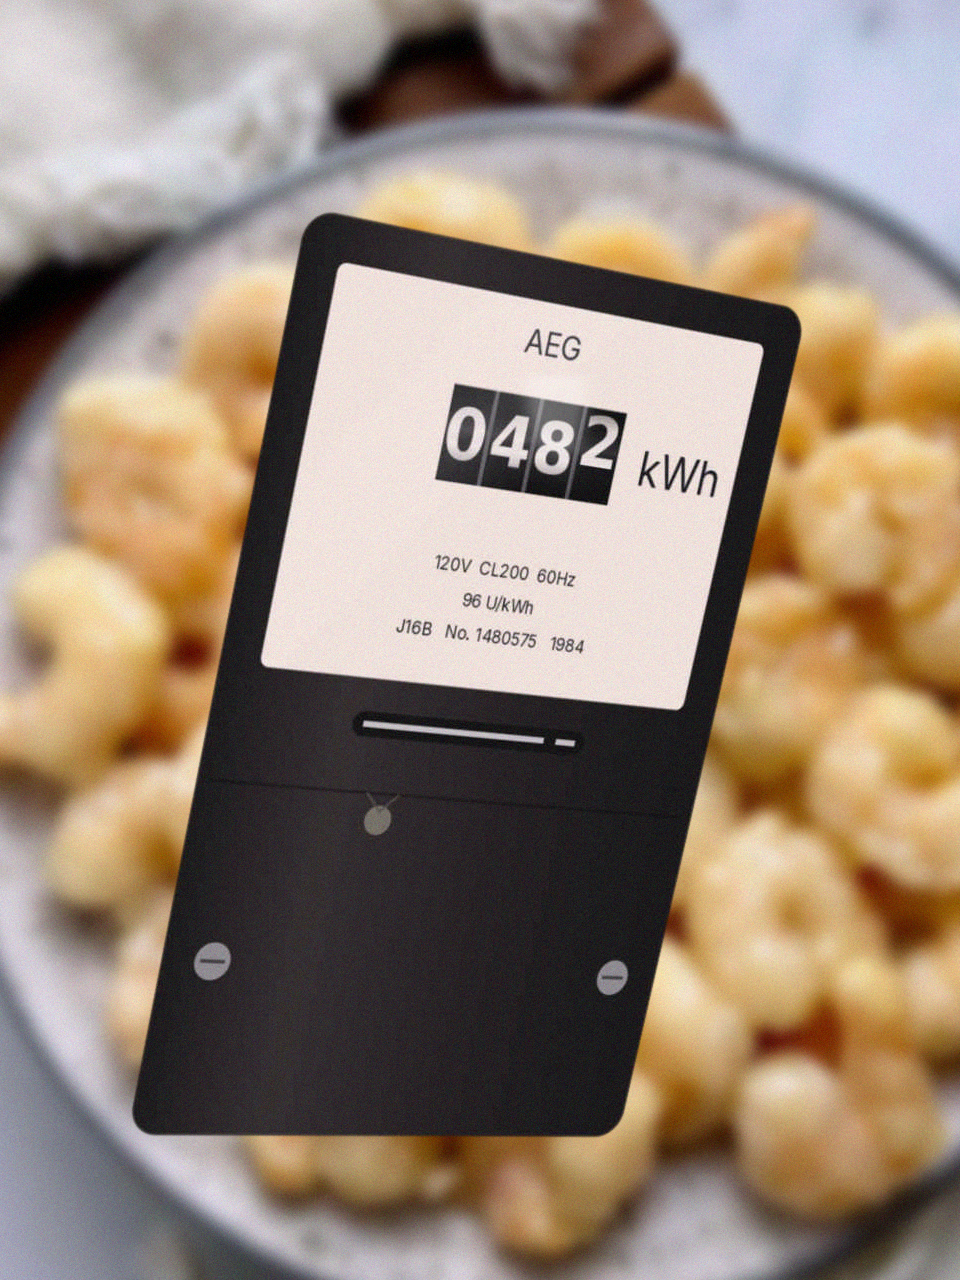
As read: 482,kWh
